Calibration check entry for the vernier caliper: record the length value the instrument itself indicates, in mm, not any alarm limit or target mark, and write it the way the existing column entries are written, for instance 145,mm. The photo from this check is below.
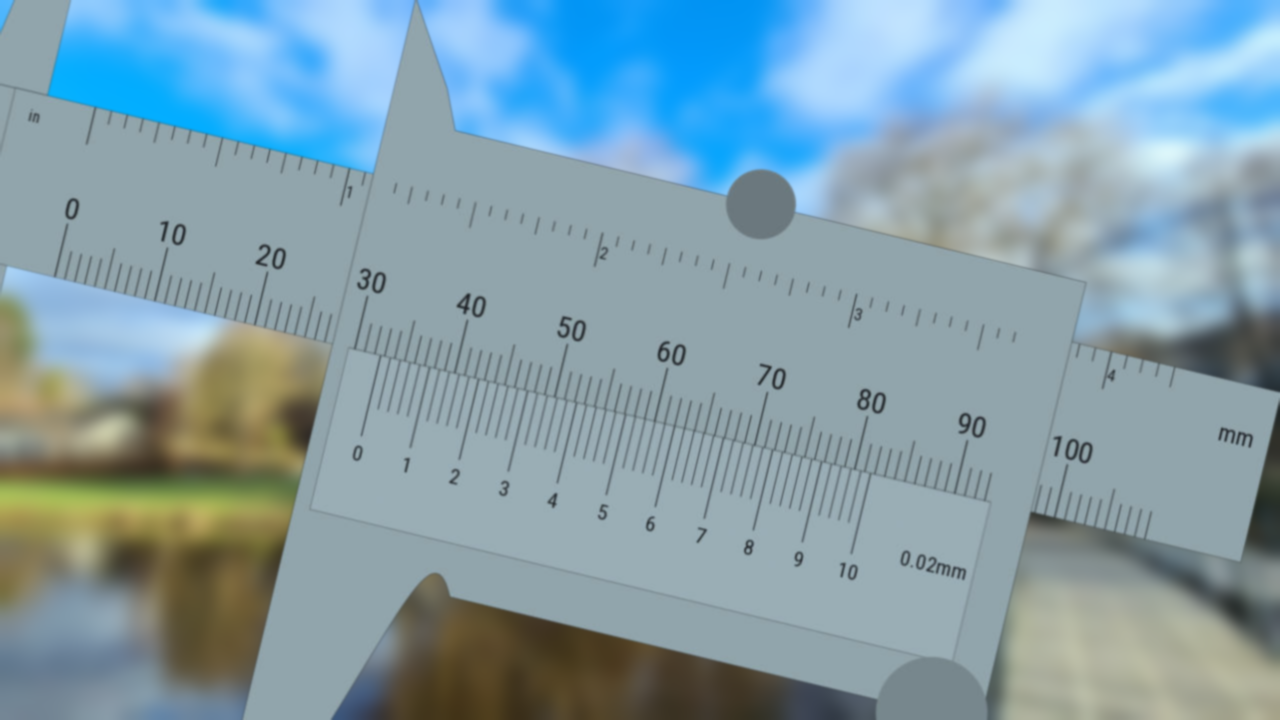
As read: 32.6,mm
